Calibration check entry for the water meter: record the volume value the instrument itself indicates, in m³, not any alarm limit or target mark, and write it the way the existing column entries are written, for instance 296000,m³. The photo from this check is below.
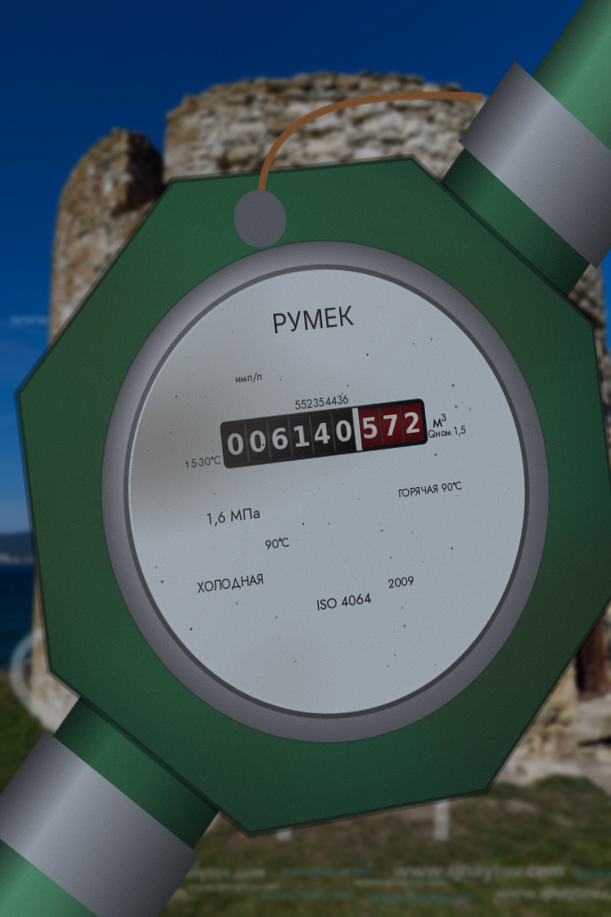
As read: 6140.572,m³
